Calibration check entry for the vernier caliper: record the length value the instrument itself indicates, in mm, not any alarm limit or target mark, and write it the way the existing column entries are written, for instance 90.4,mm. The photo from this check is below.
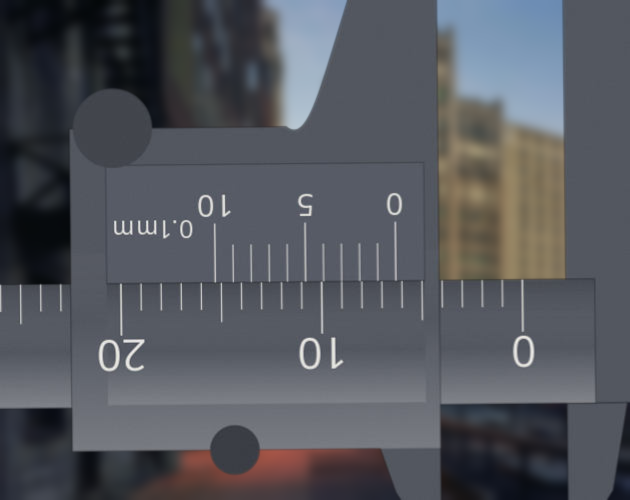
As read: 6.3,mm
